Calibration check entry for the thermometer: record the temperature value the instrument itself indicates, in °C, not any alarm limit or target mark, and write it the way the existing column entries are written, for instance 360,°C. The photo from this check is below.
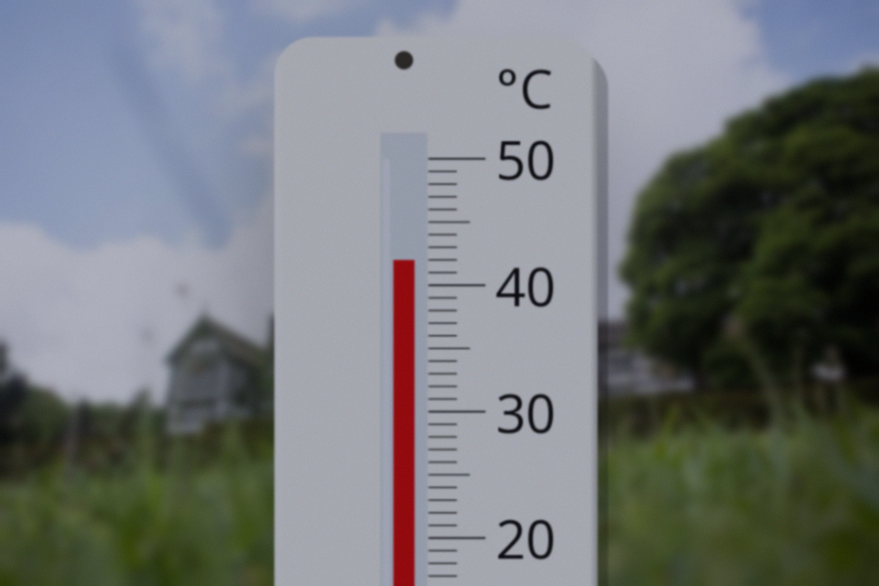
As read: 42,°C
